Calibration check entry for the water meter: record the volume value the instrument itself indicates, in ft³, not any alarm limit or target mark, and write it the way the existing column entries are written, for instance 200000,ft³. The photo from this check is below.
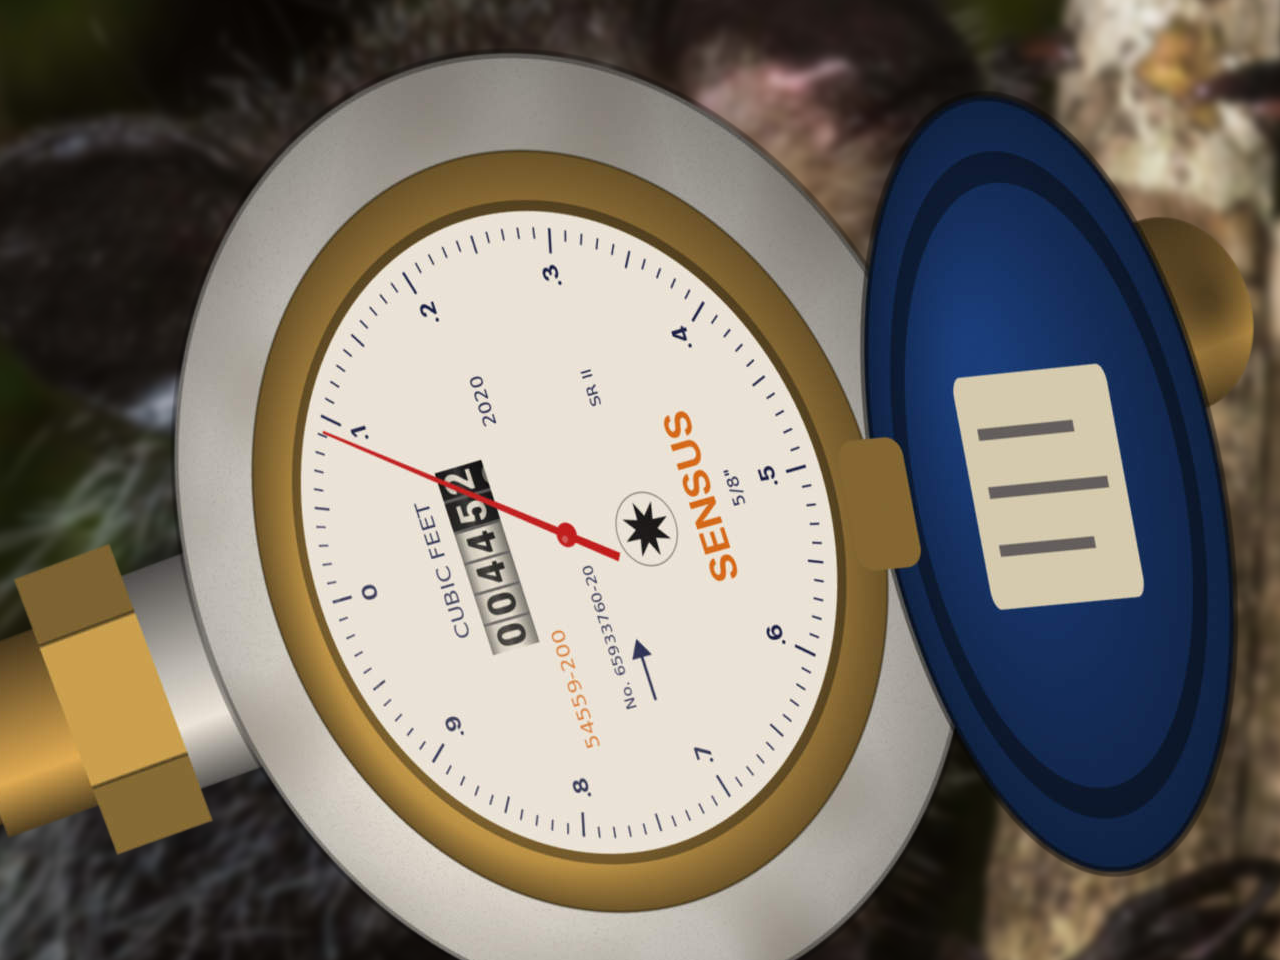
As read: 4452.09,ft³
